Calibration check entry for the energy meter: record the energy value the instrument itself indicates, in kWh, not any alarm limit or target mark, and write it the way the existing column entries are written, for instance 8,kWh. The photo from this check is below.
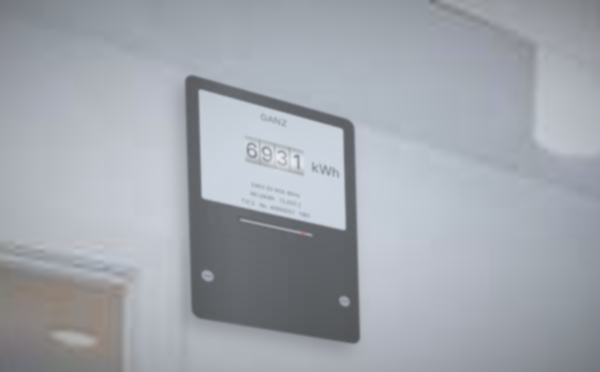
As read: 6931,kWh
